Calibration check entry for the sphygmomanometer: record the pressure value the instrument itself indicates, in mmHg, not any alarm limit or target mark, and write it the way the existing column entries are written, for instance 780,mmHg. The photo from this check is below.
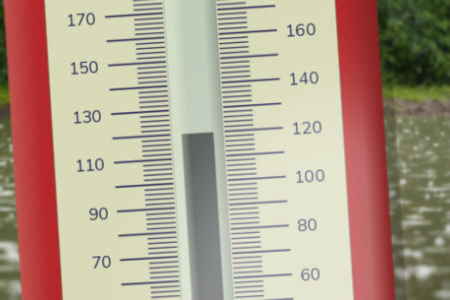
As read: 120,mmHg
